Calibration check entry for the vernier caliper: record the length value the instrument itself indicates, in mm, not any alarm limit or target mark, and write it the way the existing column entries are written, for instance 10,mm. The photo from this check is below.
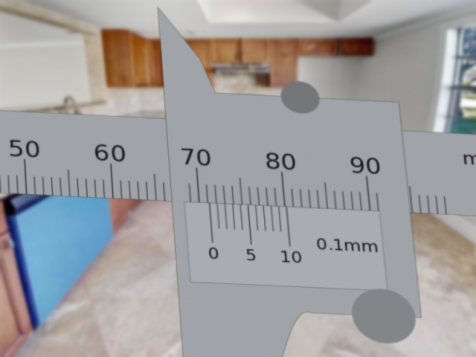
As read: 71.2,mm
